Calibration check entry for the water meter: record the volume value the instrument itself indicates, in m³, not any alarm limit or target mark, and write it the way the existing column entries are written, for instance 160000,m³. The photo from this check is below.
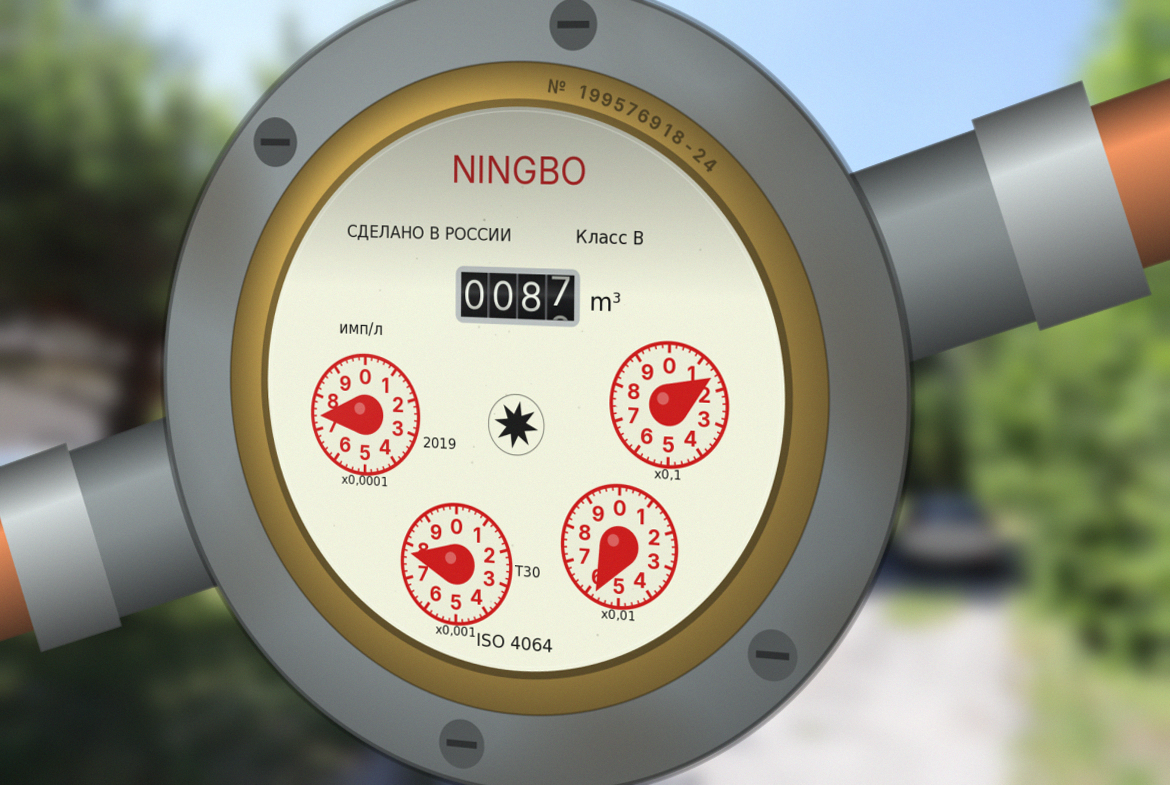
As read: 87.1577,m³
